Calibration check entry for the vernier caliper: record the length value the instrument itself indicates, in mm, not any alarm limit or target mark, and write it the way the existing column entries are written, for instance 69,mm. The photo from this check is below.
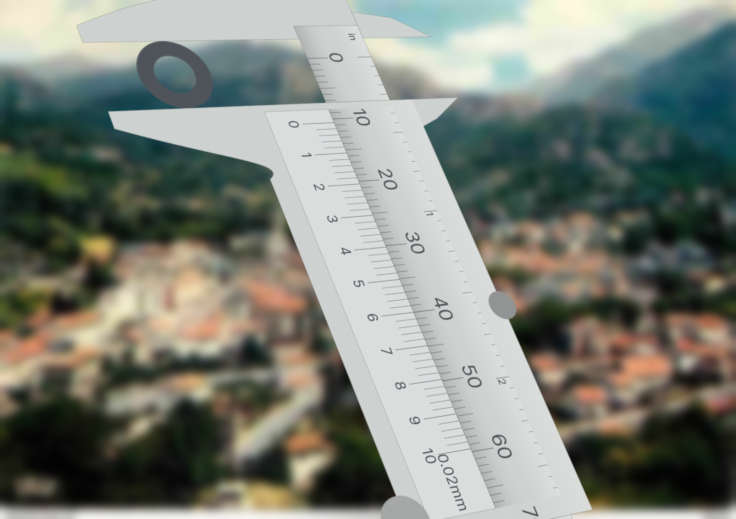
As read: 10.6,mm
